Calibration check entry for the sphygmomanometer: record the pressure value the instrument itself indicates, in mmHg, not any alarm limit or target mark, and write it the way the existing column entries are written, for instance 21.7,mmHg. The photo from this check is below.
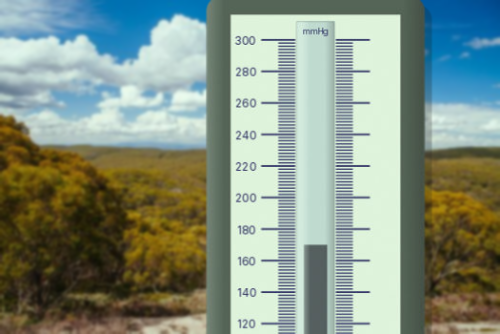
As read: 170,mmHg
